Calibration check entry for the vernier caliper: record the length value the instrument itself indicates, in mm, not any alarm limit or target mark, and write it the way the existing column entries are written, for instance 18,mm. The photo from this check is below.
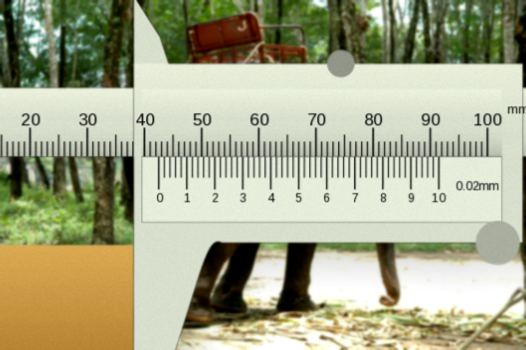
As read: 42.5,mm
